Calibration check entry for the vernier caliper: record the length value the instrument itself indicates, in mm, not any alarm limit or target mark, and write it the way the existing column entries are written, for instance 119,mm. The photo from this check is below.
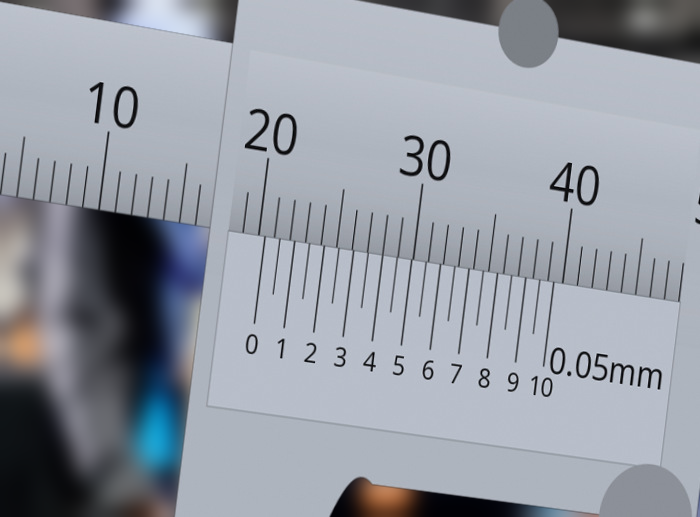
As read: 20.4,mm
